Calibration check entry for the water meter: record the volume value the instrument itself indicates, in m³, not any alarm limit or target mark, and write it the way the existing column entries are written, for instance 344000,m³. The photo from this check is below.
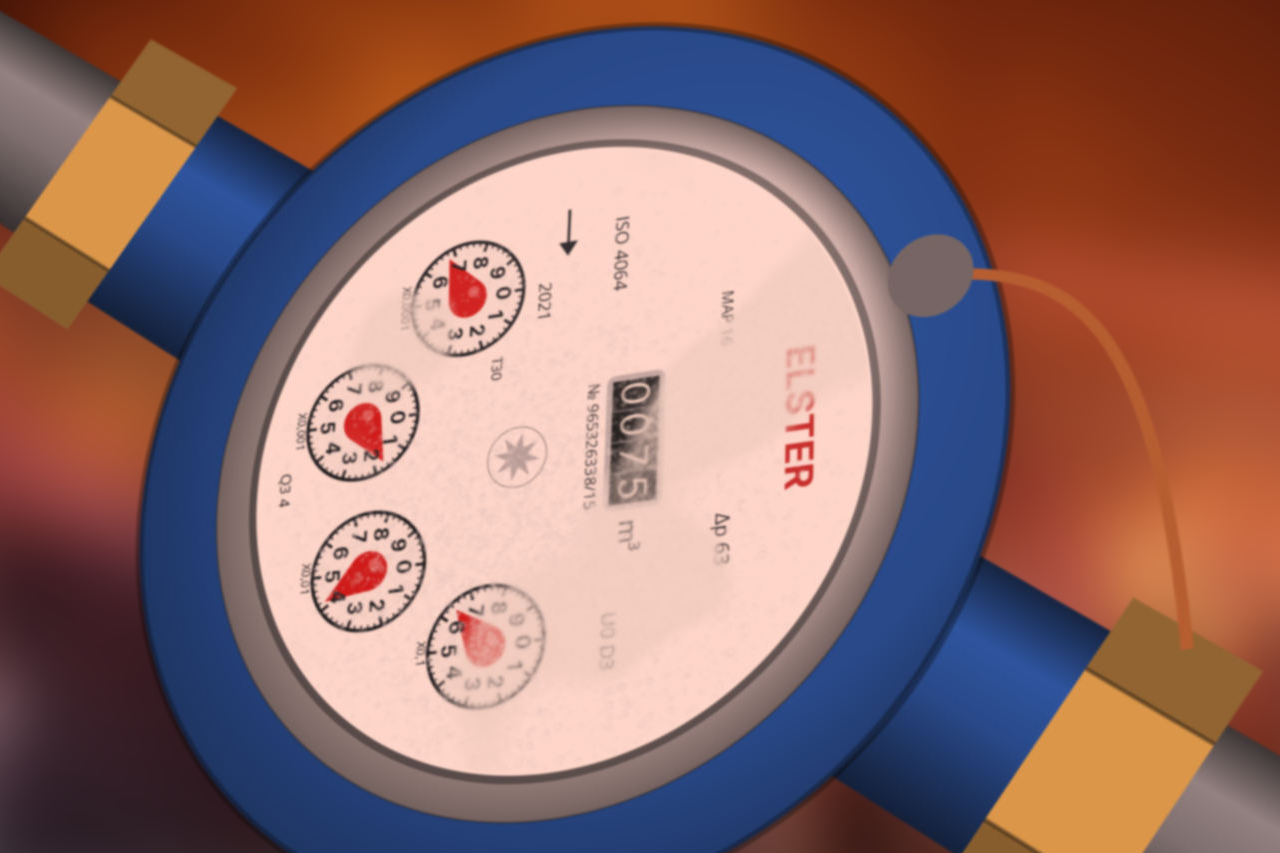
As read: 75.6416,m³
